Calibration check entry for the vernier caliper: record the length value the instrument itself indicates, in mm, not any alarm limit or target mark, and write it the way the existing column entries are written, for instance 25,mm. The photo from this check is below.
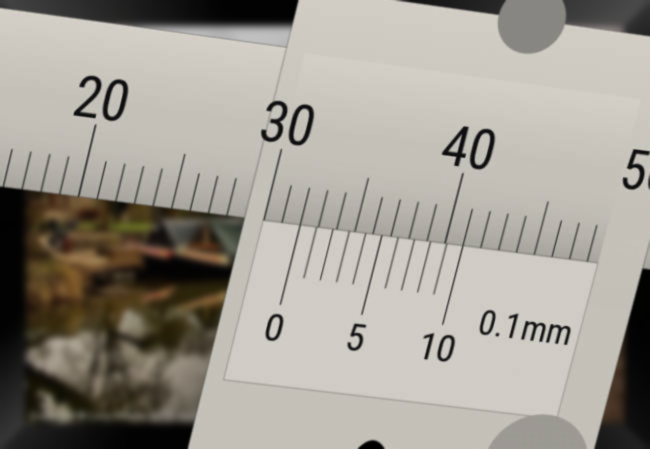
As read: 32.0,mm
